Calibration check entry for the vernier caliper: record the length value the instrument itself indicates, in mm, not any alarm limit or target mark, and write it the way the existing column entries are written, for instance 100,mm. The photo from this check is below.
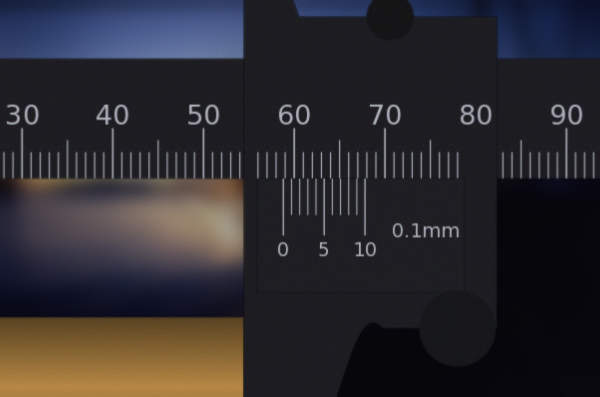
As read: 58.8,mm
